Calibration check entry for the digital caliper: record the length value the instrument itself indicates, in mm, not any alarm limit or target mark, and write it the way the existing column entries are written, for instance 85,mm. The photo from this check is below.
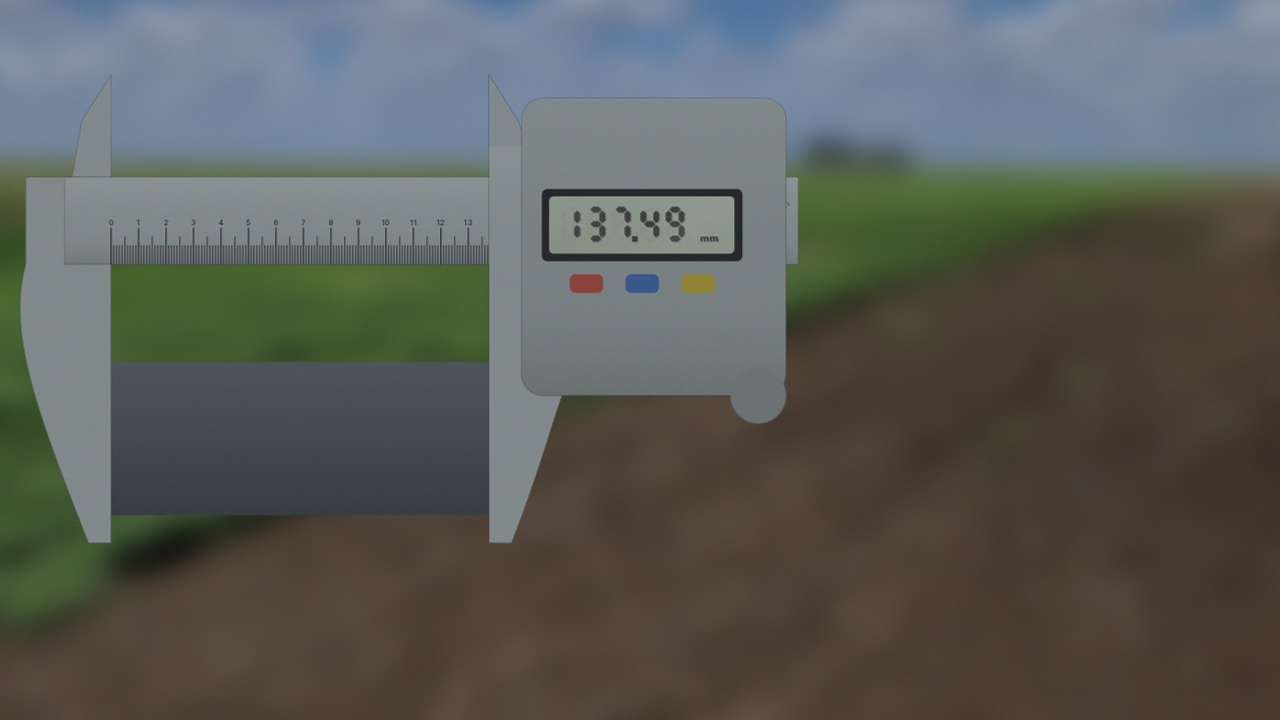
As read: 137.49,mm
